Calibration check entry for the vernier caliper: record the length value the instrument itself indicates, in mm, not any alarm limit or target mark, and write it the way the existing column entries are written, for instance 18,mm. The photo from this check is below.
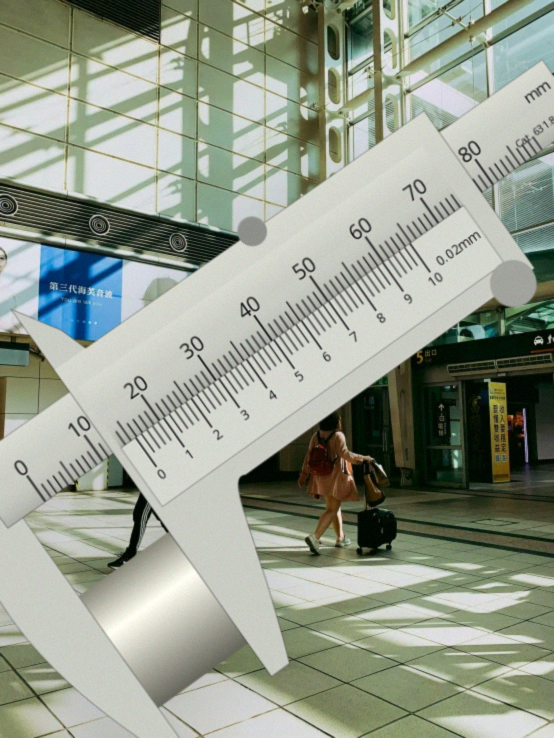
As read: 15.8,mm
